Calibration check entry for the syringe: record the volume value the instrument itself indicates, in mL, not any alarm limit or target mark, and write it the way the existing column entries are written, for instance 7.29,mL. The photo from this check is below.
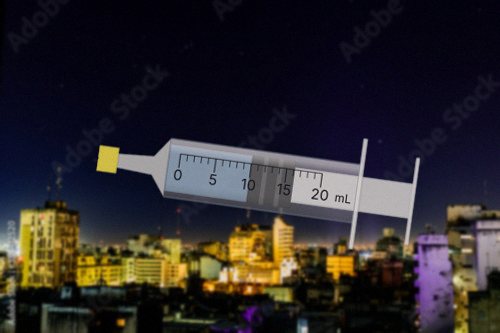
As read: 10,mL
